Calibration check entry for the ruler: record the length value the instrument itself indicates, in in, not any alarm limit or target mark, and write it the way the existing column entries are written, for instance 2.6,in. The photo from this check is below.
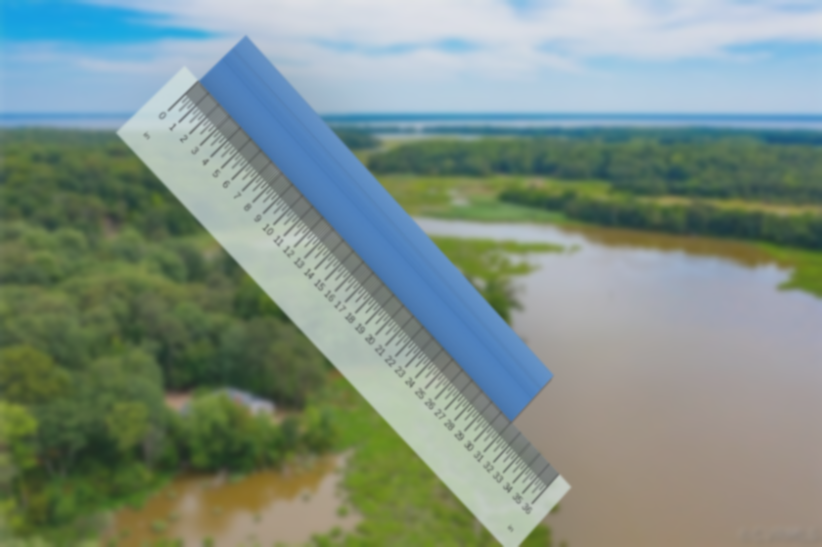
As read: 31,in
